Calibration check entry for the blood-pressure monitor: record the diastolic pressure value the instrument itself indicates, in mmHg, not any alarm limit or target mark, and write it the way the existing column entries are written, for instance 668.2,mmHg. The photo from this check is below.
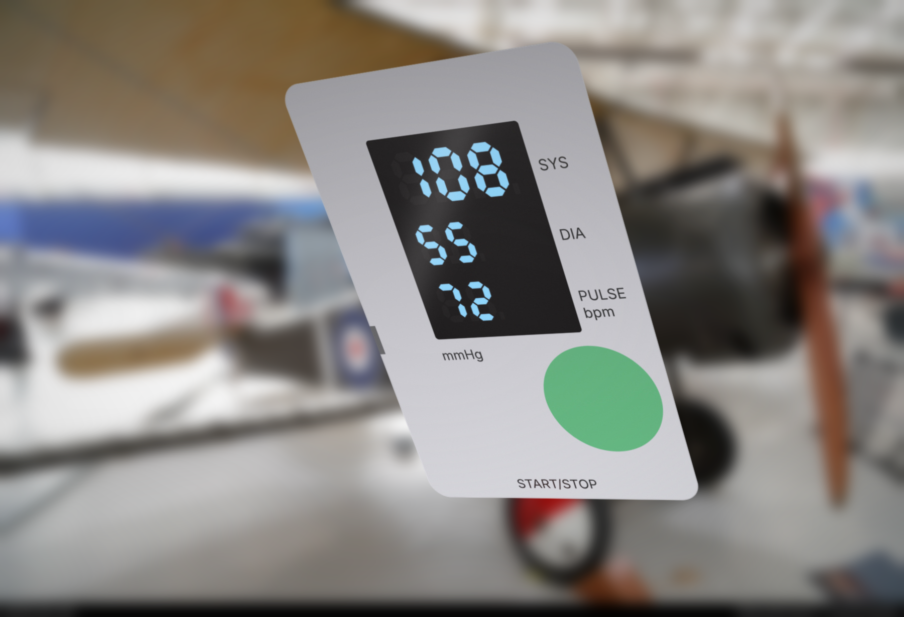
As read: 55,mmHg
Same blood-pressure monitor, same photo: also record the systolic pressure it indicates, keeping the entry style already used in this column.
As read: 108,mmHg
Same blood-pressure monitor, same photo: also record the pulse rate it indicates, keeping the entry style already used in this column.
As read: 72,bpm
